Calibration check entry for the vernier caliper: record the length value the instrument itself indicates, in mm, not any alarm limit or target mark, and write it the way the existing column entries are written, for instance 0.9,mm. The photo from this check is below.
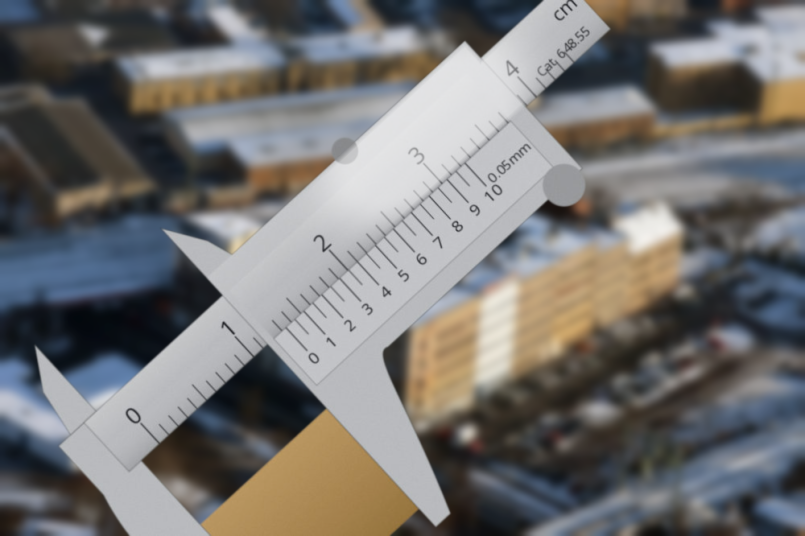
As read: 13.4,mm
